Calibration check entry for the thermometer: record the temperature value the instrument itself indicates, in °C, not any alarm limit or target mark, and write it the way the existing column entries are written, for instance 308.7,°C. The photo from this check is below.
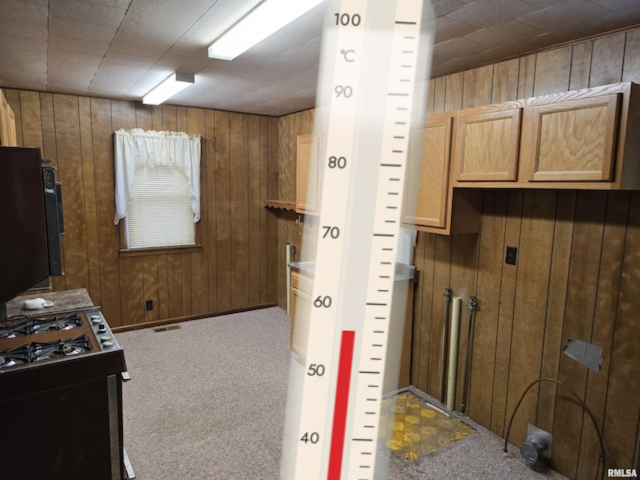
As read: 56,°C
